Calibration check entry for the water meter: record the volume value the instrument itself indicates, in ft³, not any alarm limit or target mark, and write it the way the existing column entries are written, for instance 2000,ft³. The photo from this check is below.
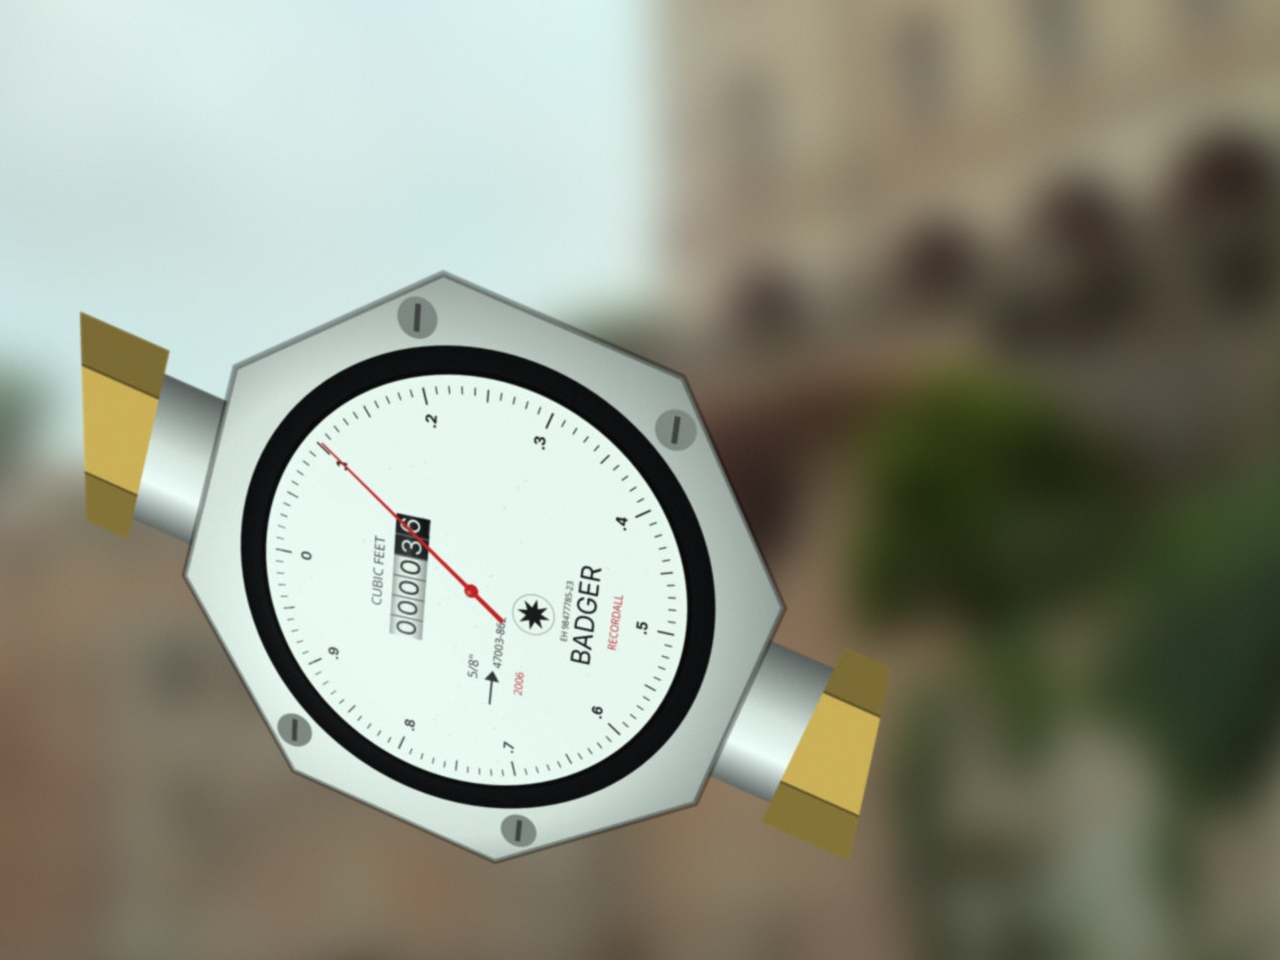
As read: 36.10,ft³
